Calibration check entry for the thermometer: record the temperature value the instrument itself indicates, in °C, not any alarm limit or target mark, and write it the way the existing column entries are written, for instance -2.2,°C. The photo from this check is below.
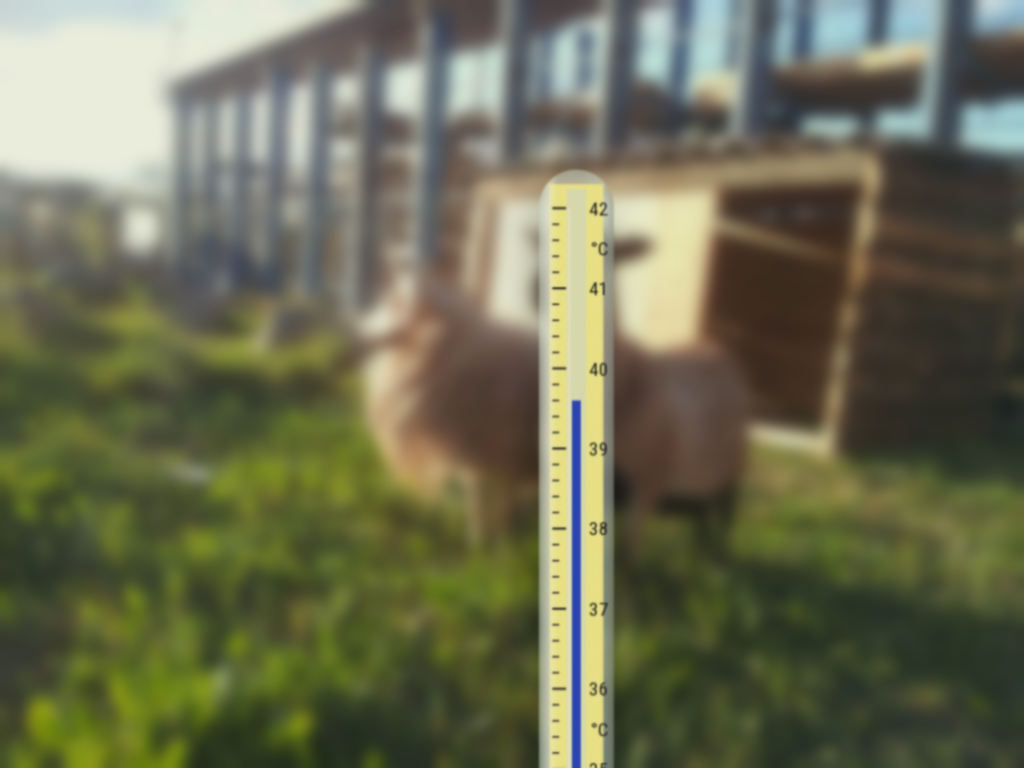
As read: 39.6,°C
